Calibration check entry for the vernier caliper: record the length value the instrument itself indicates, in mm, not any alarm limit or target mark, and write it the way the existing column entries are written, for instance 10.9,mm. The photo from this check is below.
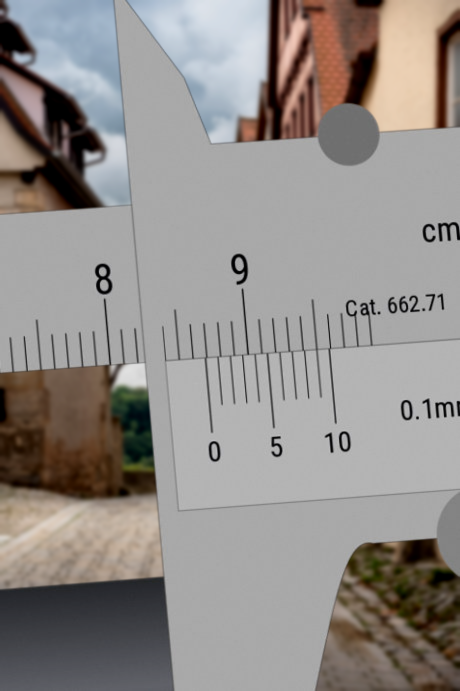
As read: 86.9,mm
